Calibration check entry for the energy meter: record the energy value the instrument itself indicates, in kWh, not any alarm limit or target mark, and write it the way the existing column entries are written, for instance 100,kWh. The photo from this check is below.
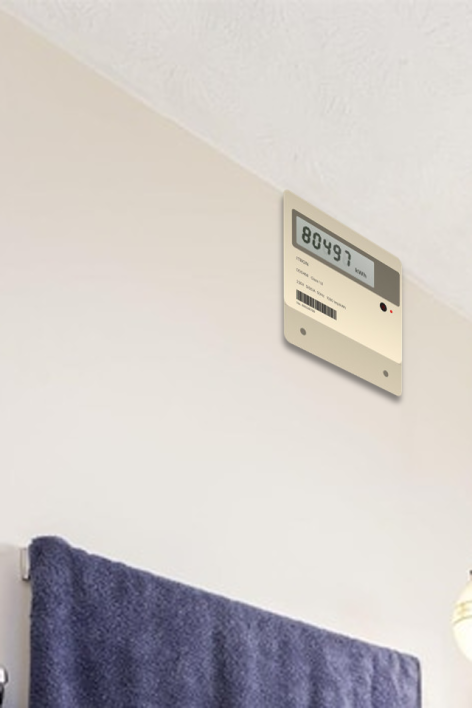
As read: 80497,kWh
